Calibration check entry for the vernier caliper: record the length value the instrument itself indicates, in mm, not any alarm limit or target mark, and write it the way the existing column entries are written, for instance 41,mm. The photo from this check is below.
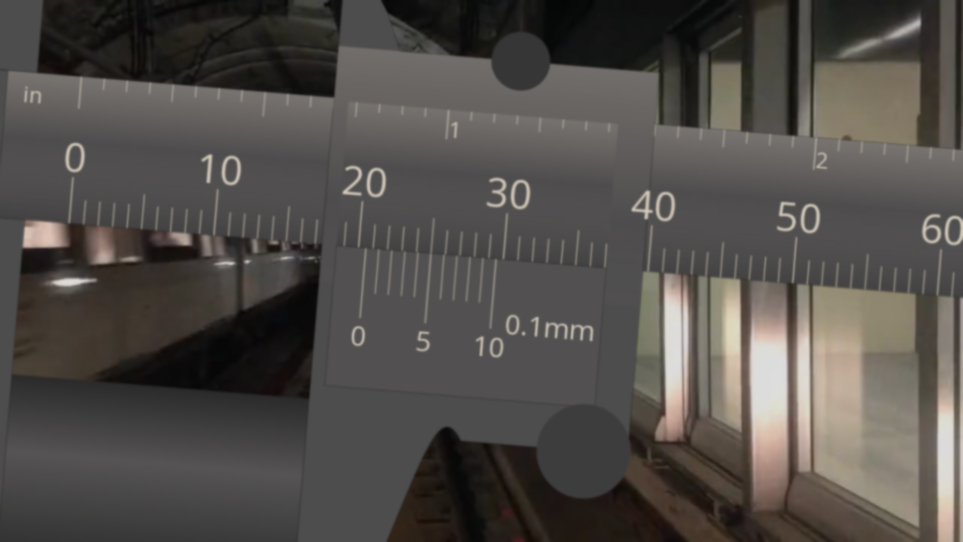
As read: 20.5,mm
